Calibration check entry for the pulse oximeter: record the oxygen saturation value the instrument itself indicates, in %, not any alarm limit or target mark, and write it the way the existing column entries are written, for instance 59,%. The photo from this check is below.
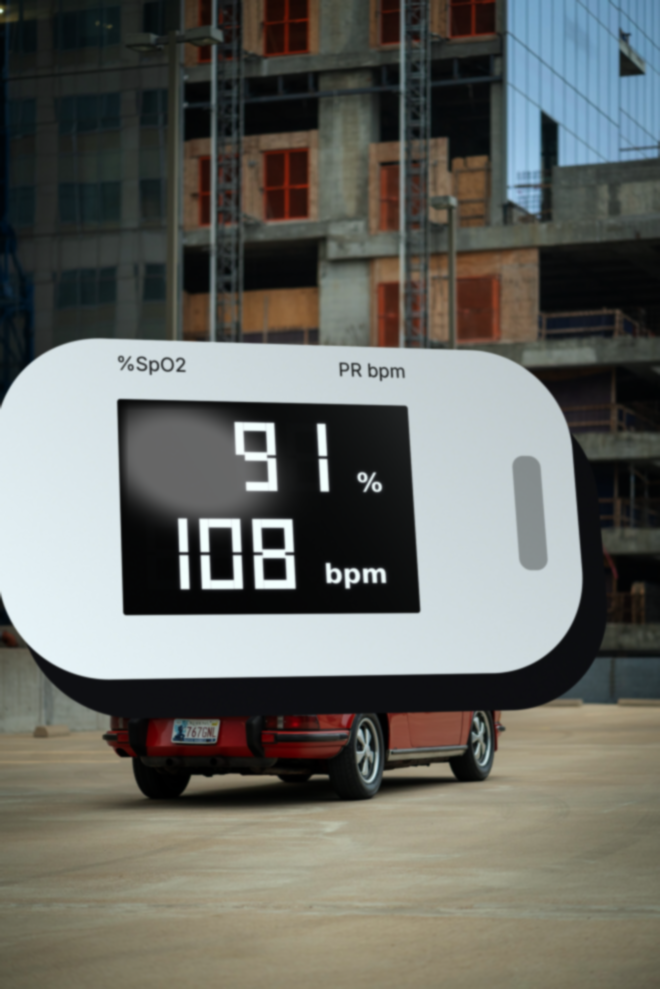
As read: 91,%
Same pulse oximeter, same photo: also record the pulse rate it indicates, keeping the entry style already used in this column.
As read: 108,bpm
